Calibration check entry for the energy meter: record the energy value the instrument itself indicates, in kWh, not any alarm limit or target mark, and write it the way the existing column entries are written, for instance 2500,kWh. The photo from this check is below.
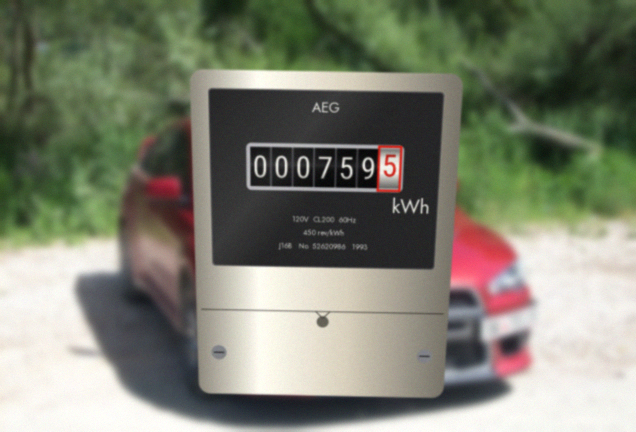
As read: 759.5,kWh
